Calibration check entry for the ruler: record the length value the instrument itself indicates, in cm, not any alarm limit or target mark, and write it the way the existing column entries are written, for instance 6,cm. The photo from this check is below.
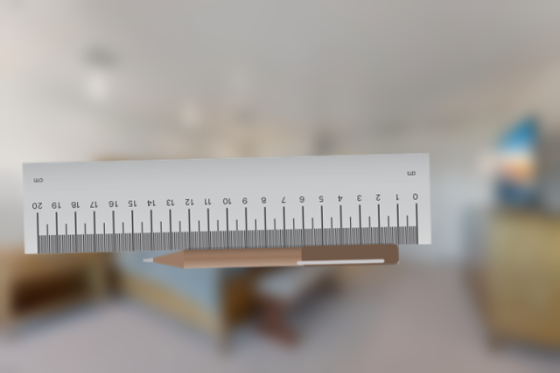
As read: 13.5,cm
